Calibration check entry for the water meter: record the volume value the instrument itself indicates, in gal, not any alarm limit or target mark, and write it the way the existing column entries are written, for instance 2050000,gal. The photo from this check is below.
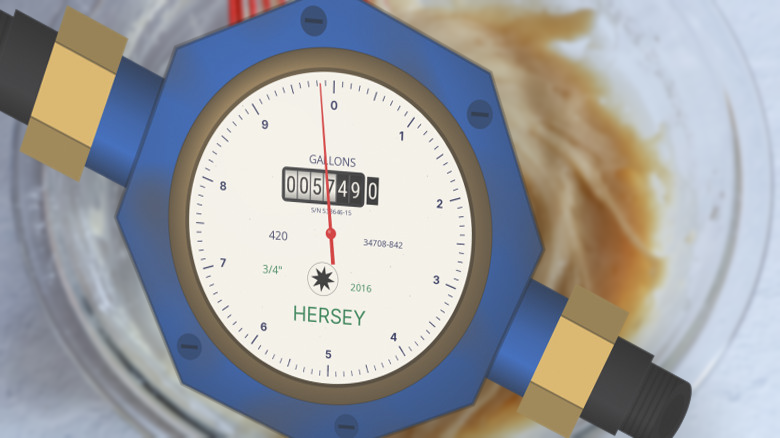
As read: 57489.8,gal
